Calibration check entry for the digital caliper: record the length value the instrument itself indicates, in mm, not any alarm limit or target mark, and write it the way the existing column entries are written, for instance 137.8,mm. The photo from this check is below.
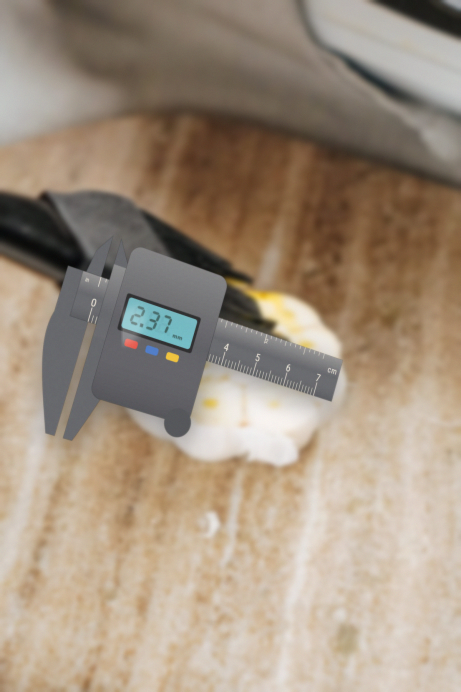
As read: 2.37,mm
